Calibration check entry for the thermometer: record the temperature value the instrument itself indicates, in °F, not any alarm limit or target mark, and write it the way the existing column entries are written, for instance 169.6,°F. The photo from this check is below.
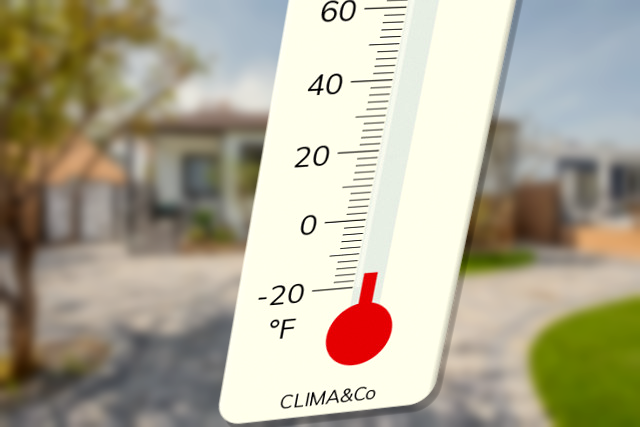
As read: -16,°F
